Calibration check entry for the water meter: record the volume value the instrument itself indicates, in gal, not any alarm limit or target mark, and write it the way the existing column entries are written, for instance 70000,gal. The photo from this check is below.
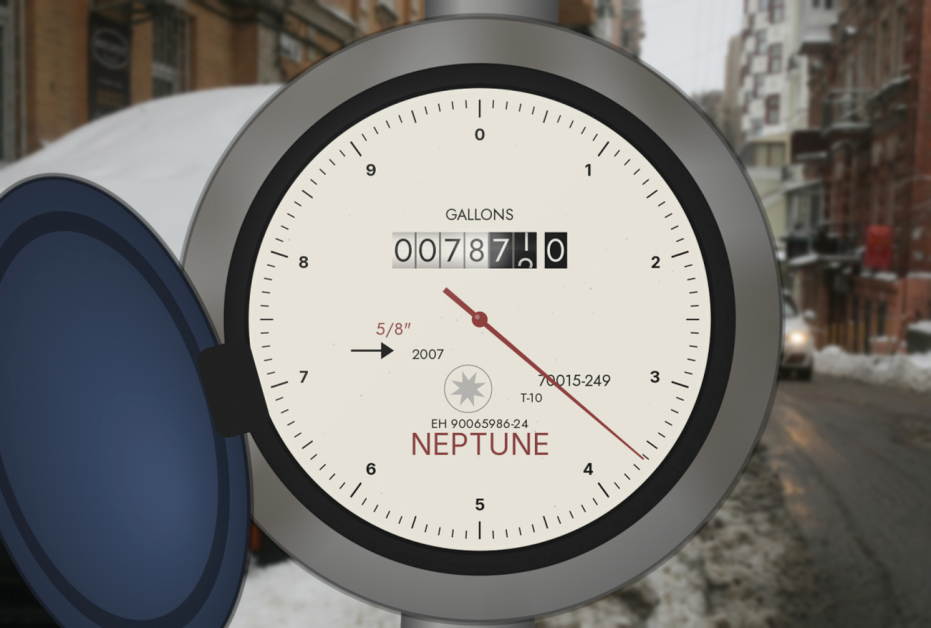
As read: 78713.6,gal
